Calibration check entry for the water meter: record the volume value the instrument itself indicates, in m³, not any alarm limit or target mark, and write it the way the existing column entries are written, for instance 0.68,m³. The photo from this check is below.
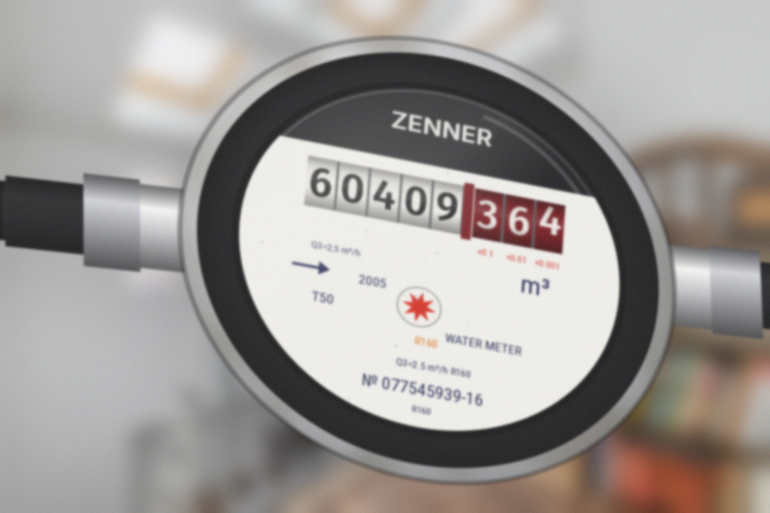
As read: 60409.364,m³
